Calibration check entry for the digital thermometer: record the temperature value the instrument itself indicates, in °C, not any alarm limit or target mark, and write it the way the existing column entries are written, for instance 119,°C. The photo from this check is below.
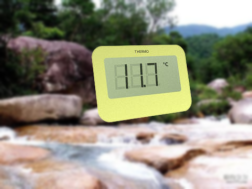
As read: 11.7,°C
